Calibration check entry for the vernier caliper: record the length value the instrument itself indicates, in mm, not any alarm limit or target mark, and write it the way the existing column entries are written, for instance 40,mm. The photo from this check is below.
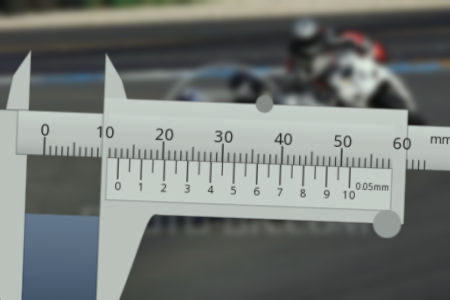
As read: 12.5,mm
